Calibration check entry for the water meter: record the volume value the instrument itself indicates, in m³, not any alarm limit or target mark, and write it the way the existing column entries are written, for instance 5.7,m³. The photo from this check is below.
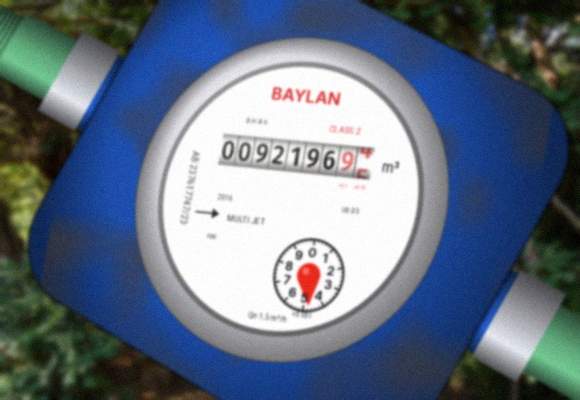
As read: 92196.944,m³
